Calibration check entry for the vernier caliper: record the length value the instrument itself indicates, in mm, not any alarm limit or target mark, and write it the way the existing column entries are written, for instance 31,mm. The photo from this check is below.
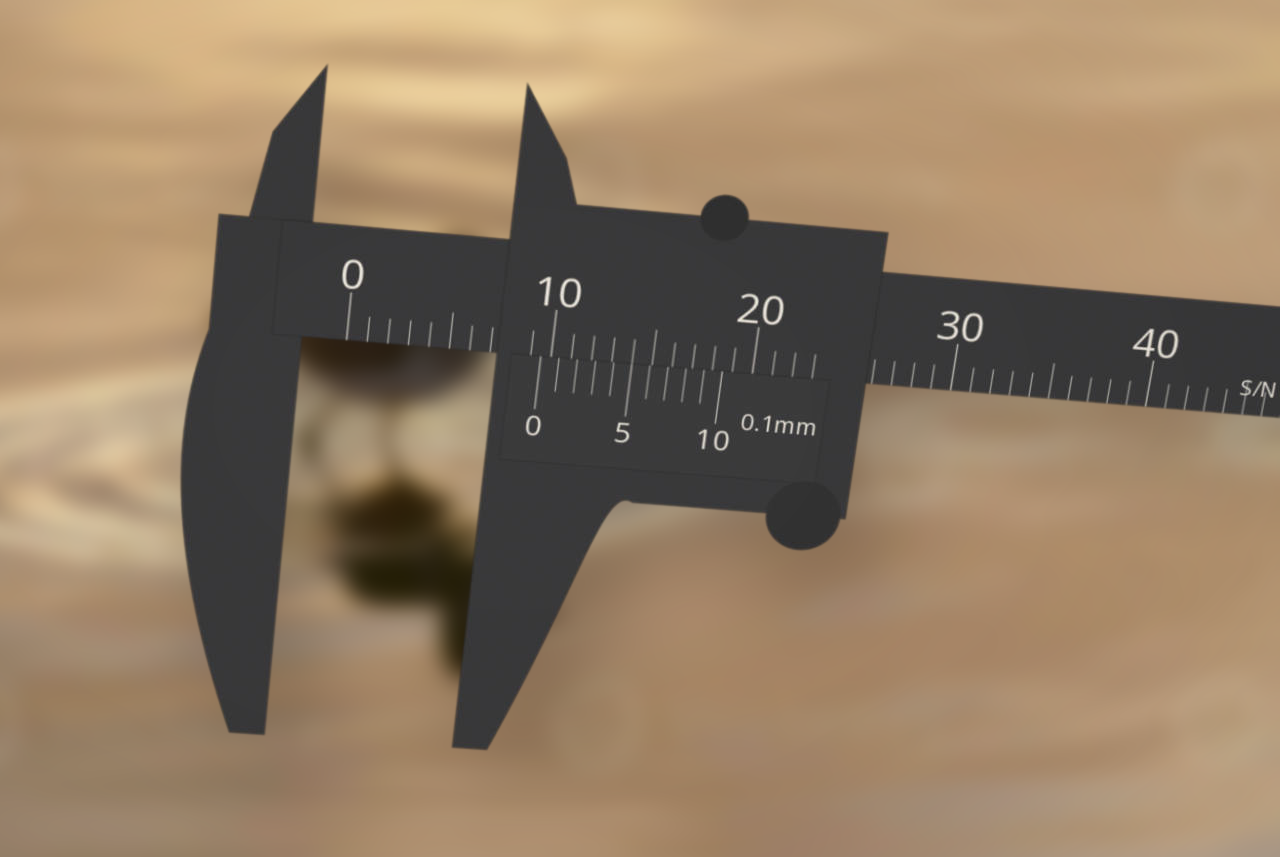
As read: 9.5,mm
